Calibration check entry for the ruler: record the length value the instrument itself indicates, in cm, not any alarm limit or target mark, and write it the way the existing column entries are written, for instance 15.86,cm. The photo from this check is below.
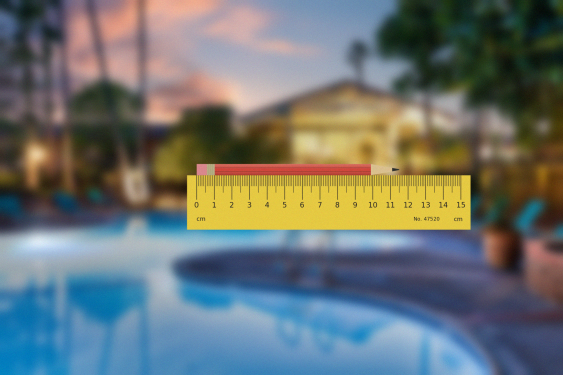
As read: 11.5,cm
